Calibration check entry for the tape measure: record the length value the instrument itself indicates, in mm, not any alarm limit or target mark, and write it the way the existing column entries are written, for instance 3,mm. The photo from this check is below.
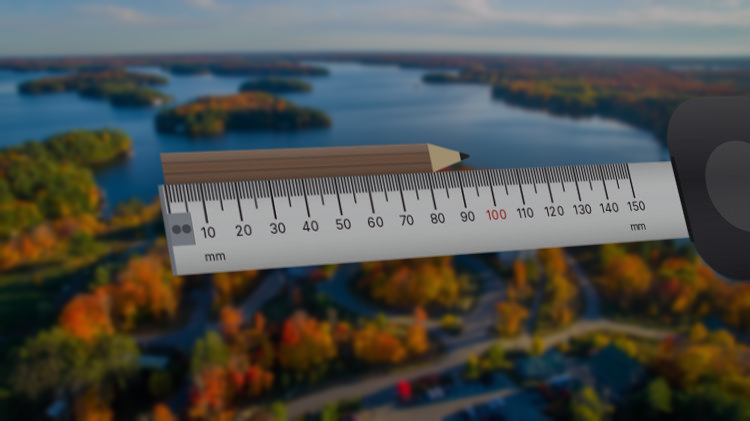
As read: 95,mm
